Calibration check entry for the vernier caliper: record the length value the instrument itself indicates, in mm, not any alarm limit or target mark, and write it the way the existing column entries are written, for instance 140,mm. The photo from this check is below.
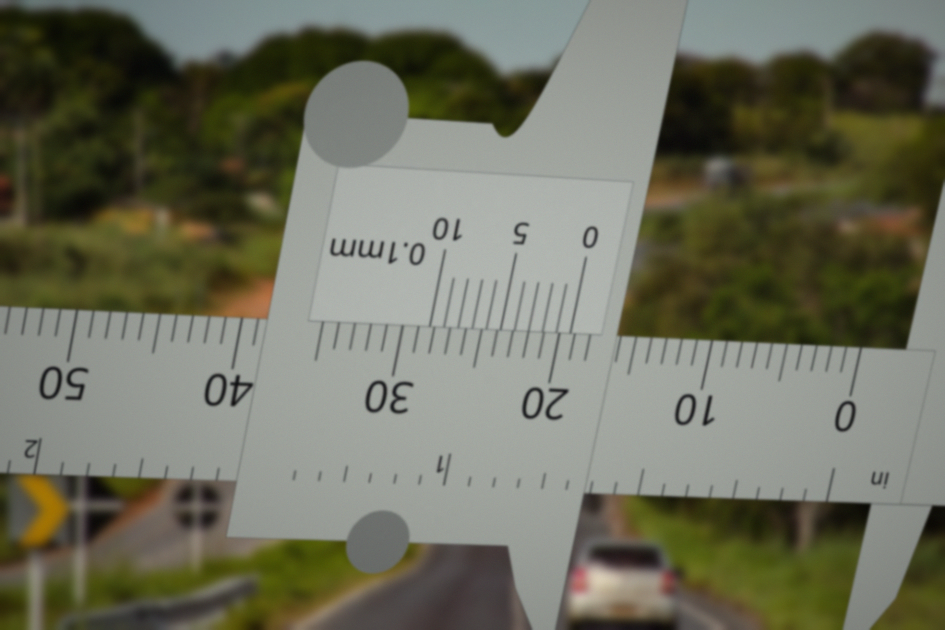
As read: 19.3,mm
